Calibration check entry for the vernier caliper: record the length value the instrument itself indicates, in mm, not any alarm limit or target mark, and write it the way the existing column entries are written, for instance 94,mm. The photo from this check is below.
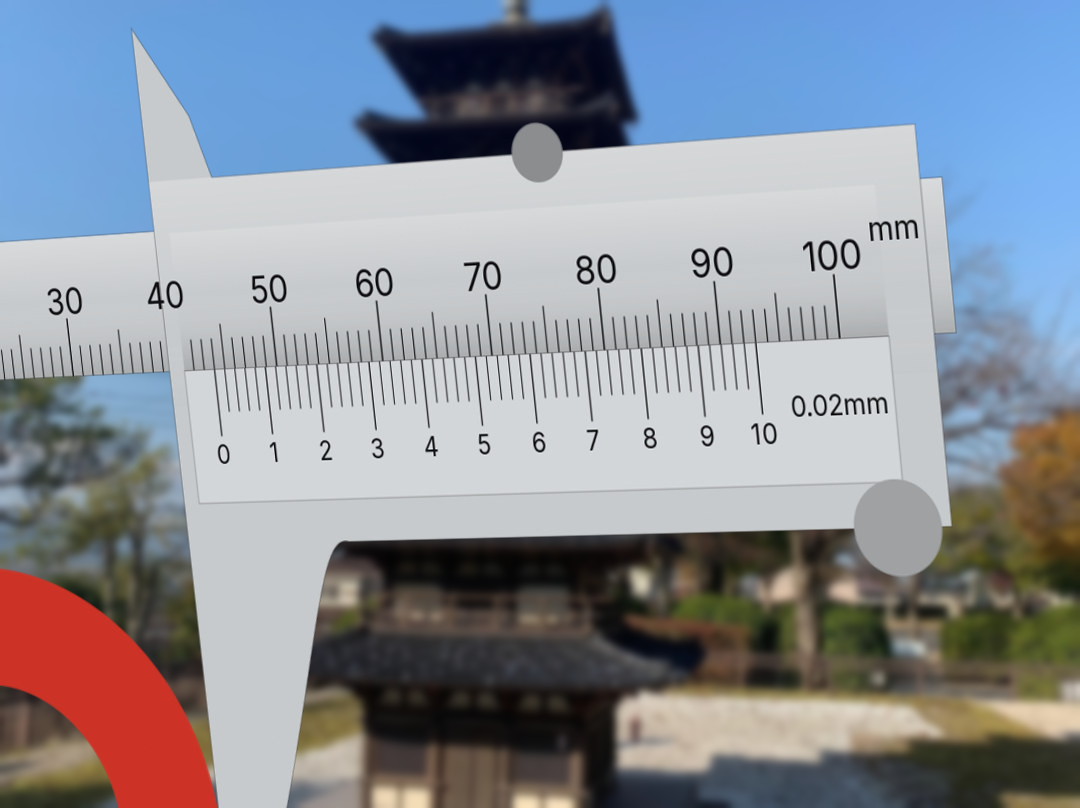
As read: 44.0,mm
